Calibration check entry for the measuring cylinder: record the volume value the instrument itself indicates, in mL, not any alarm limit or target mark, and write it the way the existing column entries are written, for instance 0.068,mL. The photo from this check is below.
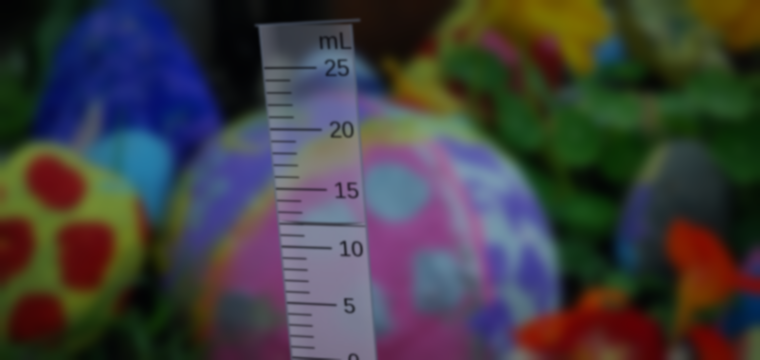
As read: 12,mL
